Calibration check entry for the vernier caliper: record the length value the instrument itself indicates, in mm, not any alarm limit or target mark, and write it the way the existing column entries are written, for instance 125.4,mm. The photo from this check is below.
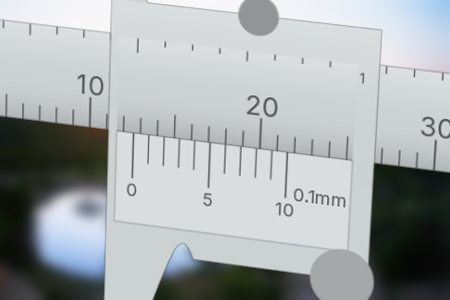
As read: 12.6,mm
